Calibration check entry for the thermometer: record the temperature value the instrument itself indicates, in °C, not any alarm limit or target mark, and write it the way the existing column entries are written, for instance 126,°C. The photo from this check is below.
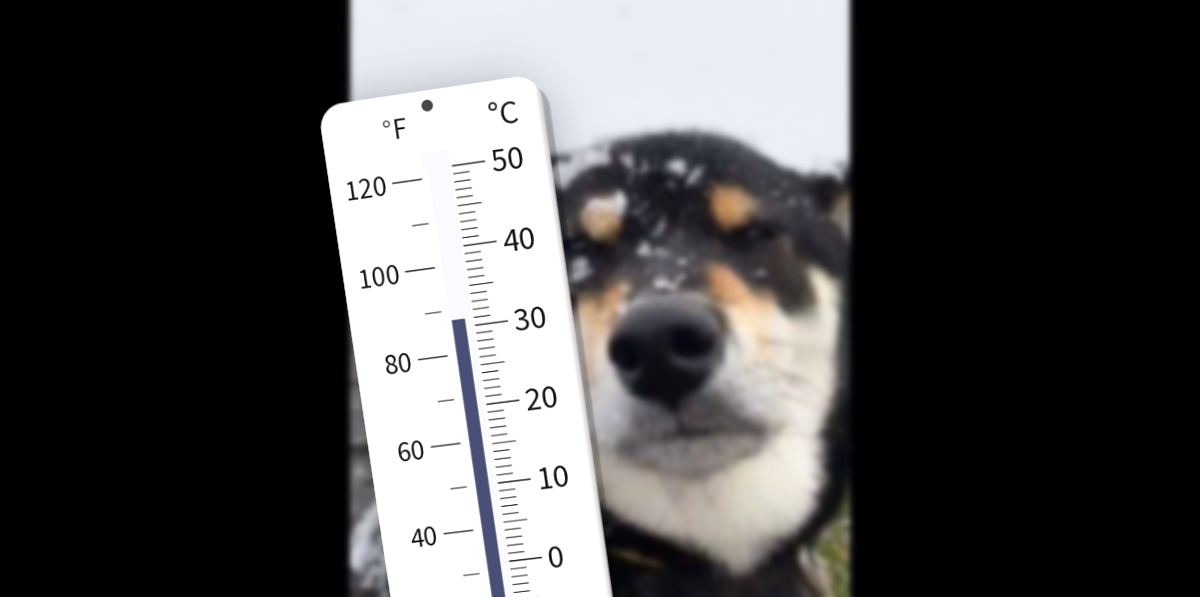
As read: 31,°C
